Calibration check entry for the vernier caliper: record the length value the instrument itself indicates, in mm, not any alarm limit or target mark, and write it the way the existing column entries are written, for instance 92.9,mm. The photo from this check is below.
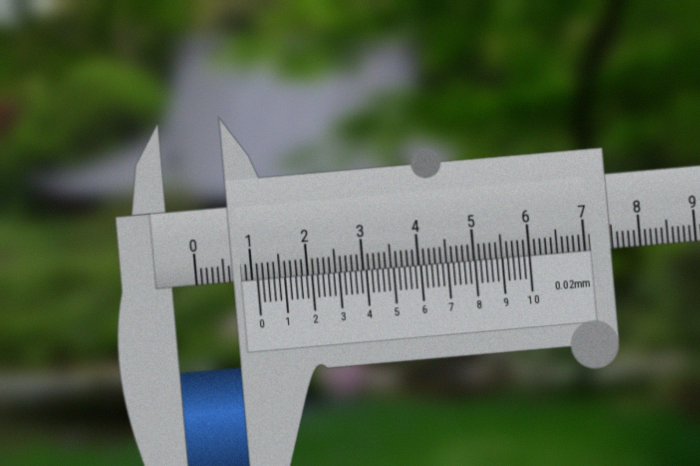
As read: 11.0,mm
